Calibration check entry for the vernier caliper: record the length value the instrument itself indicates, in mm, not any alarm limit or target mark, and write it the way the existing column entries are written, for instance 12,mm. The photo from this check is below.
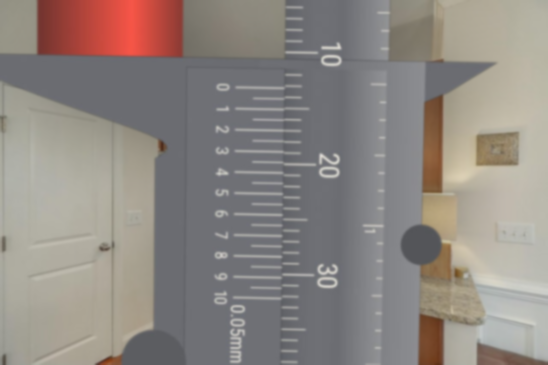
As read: 13.2,mm
